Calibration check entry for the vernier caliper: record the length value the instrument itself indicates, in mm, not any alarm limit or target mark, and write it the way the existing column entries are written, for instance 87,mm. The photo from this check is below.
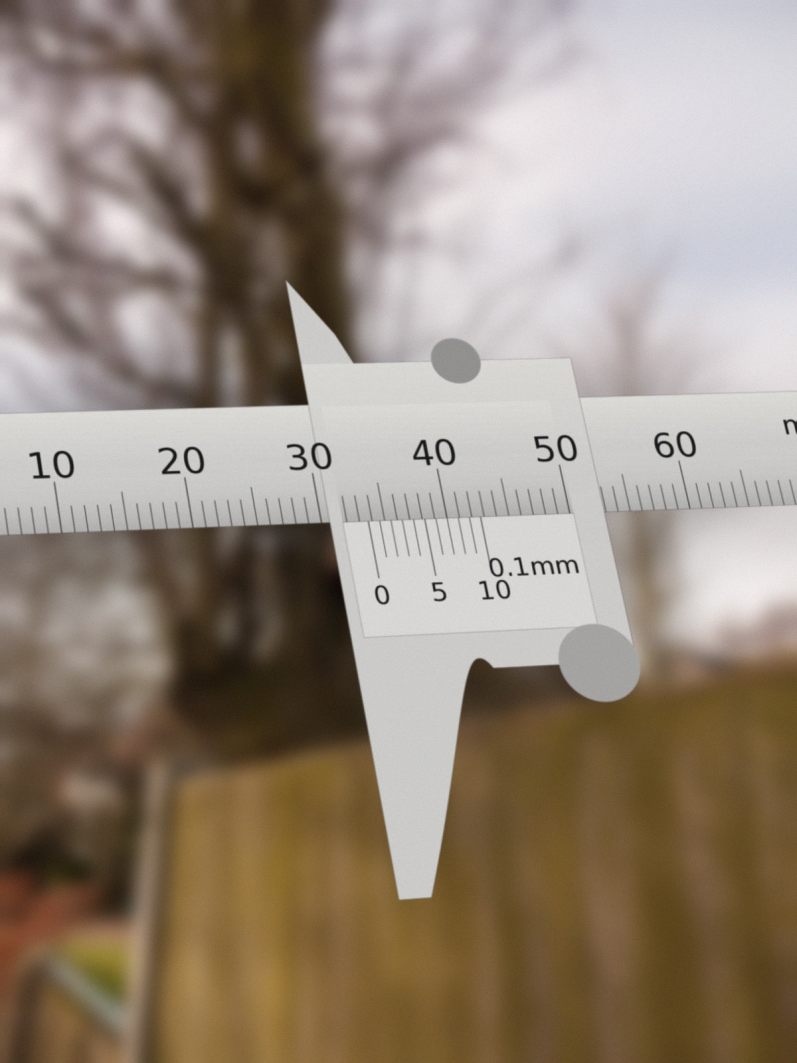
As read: 33.7,mm
